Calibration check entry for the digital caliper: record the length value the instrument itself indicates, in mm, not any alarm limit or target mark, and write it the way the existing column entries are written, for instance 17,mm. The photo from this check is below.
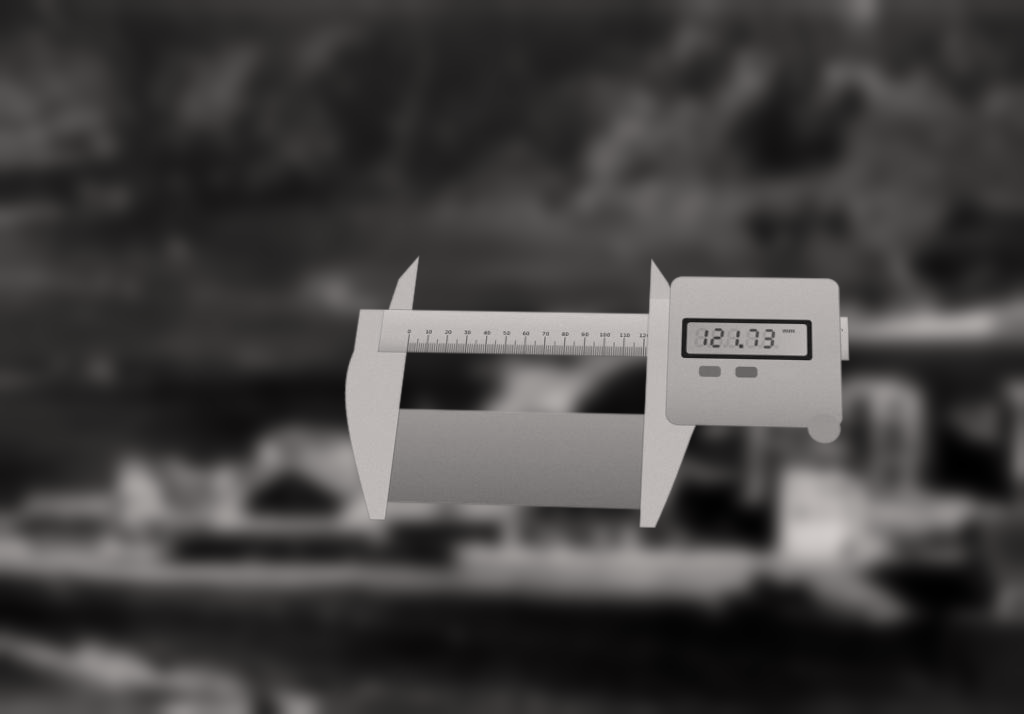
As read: 121.73,mm
